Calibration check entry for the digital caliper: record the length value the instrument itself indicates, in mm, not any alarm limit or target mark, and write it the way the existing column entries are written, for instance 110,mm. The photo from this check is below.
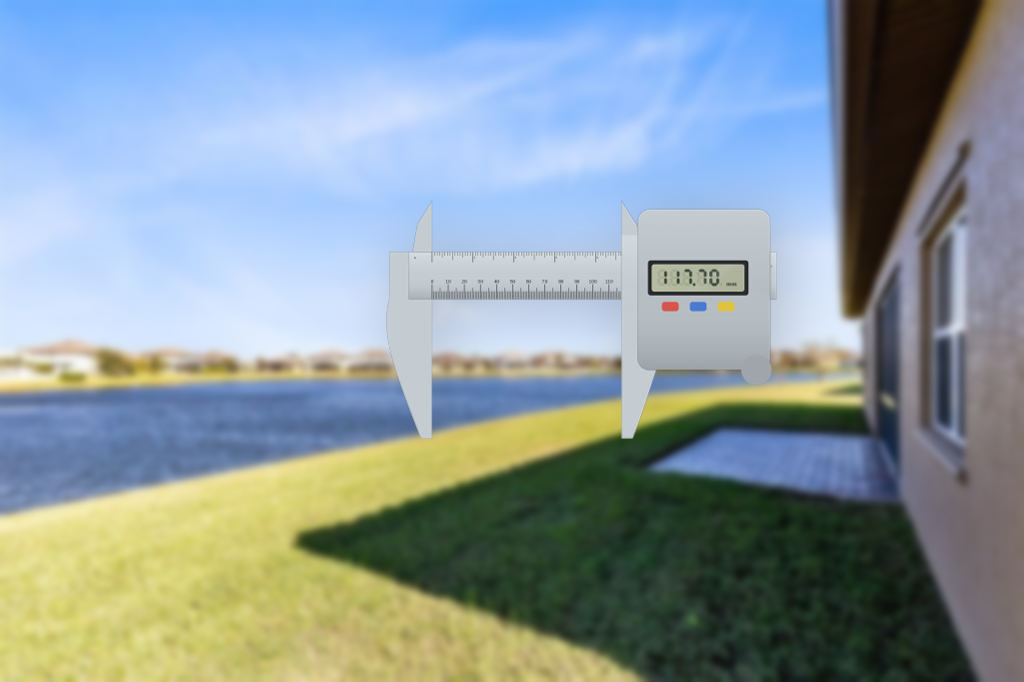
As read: 117.70,mm
